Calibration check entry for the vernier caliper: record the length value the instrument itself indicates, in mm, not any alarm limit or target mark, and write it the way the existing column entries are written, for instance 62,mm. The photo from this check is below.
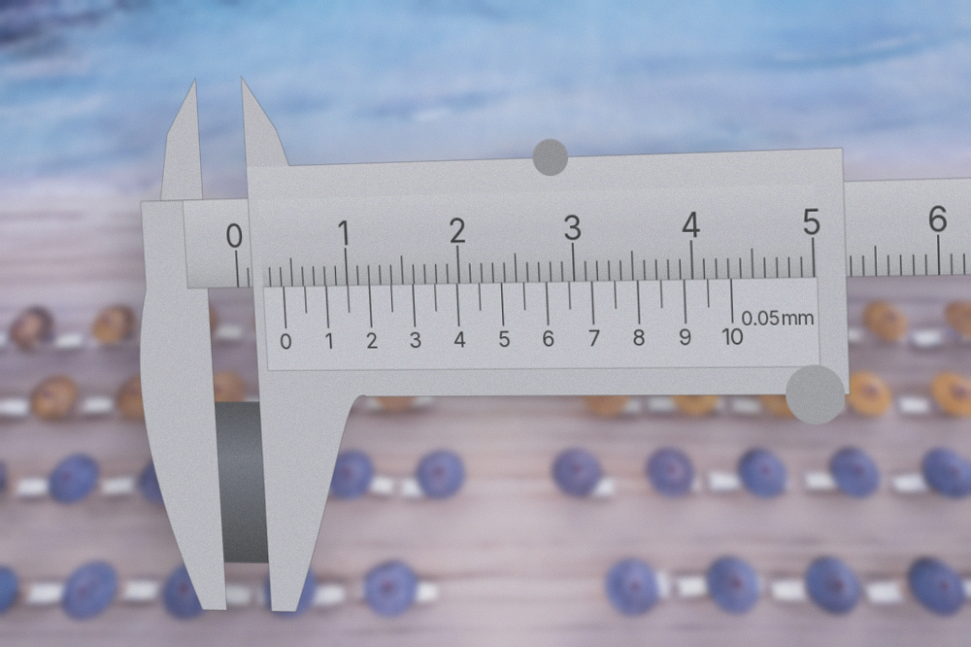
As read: 4.2,mm
